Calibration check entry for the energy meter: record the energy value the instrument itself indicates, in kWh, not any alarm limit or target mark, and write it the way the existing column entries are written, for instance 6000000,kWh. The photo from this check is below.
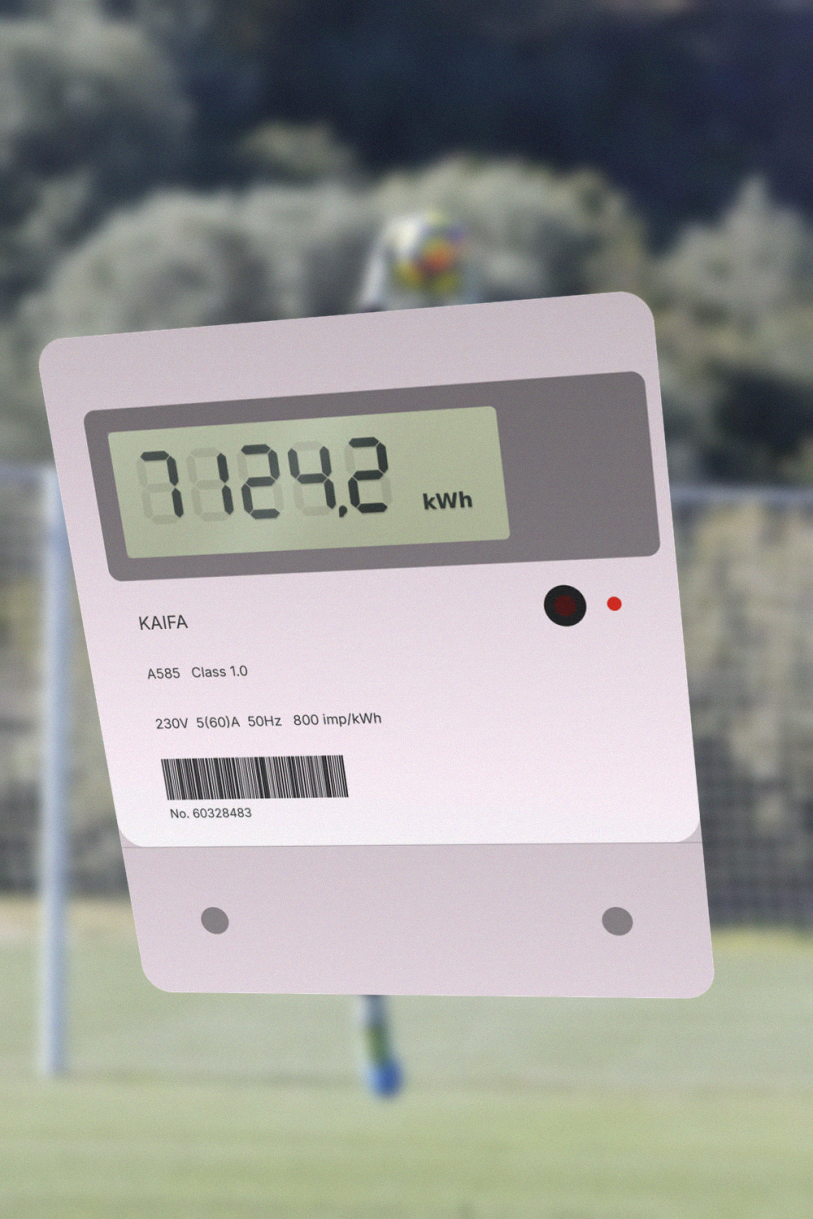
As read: 7124.2,kWh
